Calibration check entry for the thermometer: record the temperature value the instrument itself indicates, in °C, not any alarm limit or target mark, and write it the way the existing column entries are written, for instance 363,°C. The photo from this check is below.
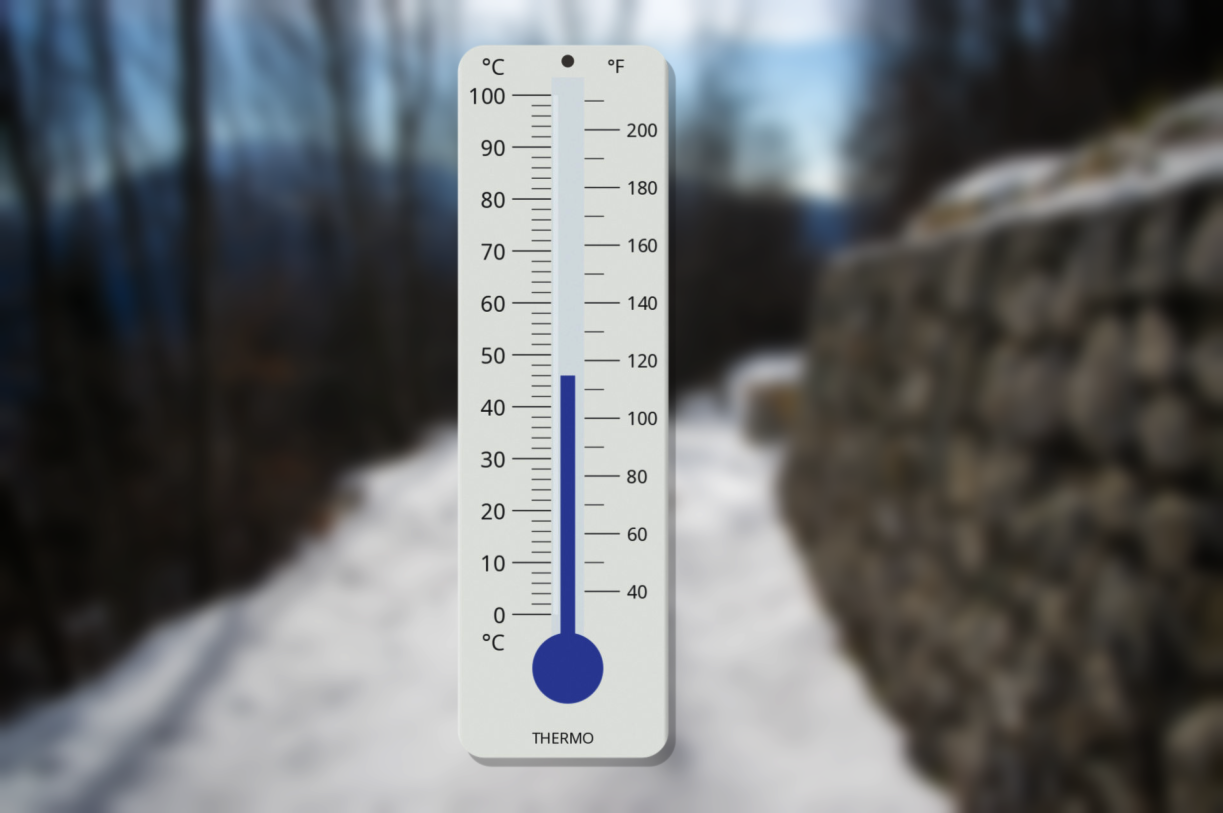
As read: 46,°C
